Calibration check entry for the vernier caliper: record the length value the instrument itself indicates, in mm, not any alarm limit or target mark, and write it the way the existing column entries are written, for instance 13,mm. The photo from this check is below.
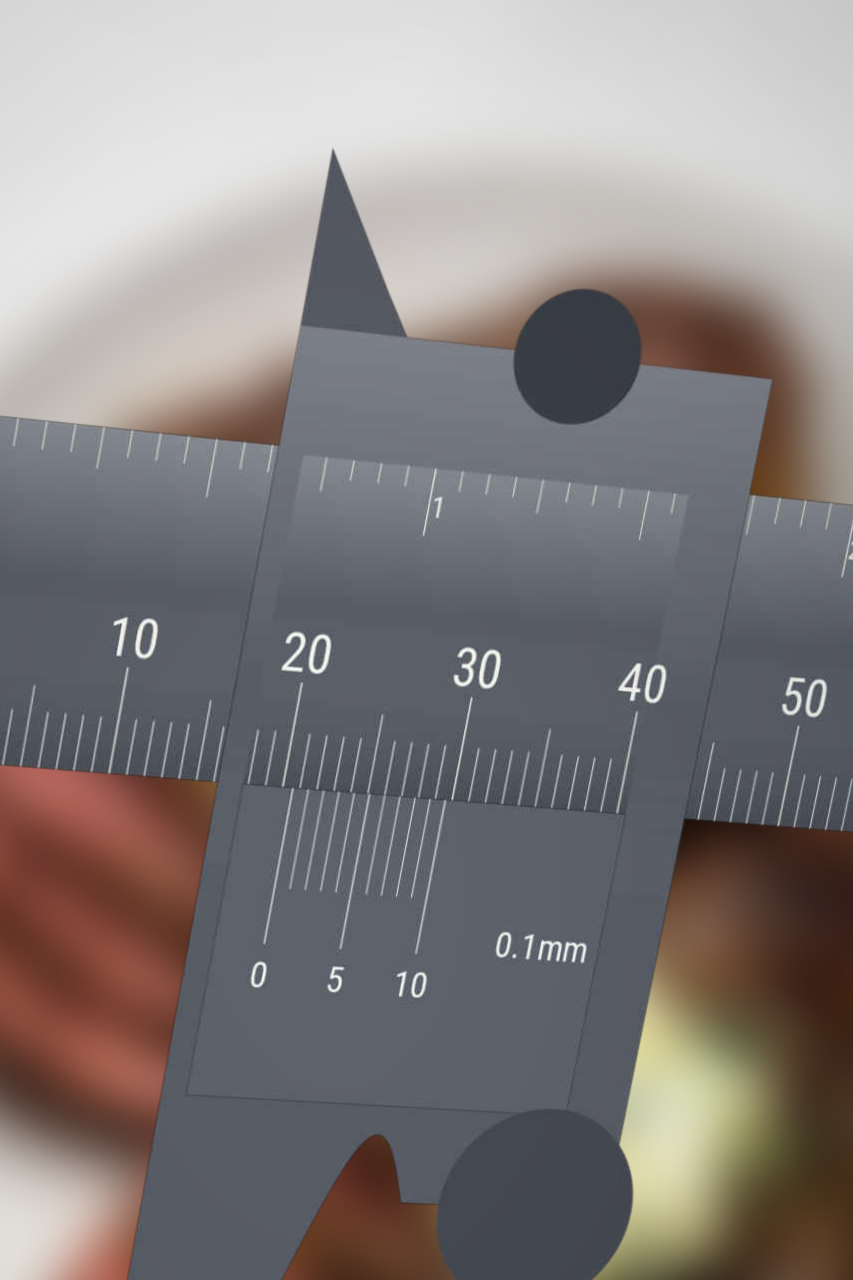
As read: 20.6,mm
